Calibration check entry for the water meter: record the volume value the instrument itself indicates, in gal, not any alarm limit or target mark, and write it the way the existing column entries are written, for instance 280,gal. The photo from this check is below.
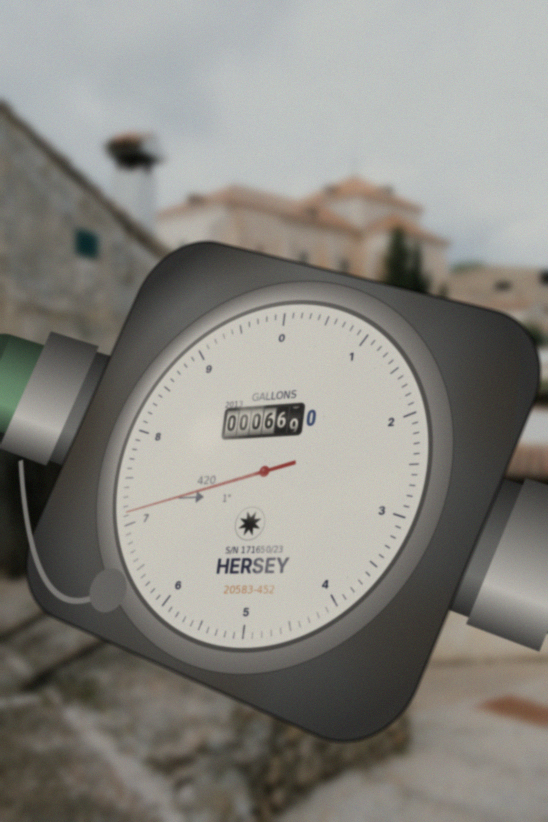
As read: 6687.1,gal
